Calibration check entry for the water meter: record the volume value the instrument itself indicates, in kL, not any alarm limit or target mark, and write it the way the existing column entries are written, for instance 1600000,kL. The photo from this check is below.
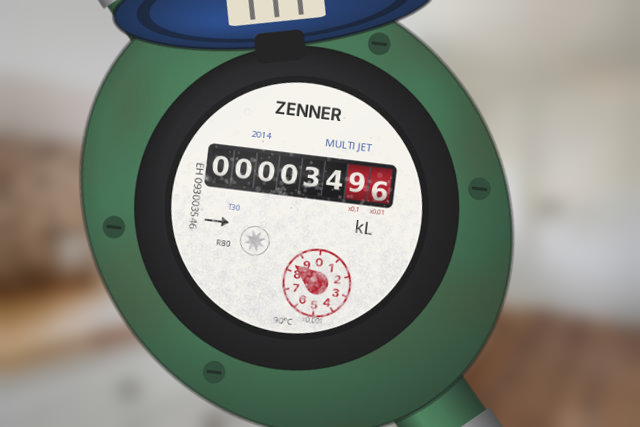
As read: 34.958,kL
